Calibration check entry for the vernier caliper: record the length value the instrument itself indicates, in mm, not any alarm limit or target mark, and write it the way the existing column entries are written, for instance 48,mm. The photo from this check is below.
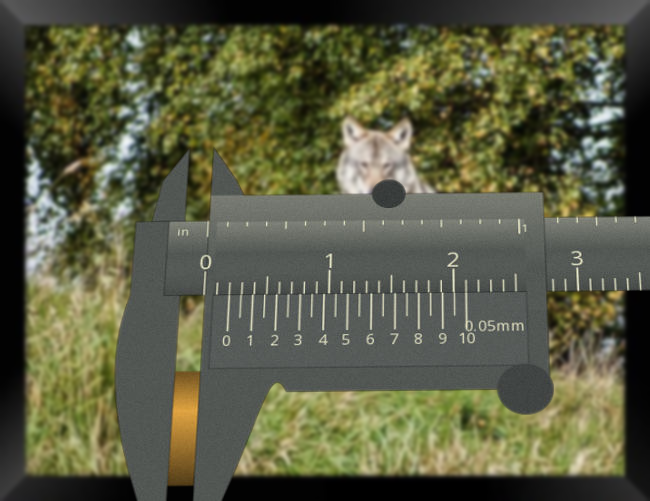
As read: 2.0,mm
